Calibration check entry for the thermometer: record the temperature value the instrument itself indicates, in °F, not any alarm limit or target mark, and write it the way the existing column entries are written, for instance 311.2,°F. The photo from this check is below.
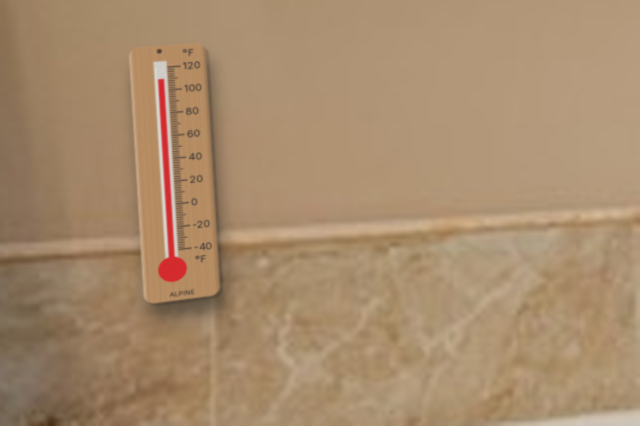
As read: 110,°F
